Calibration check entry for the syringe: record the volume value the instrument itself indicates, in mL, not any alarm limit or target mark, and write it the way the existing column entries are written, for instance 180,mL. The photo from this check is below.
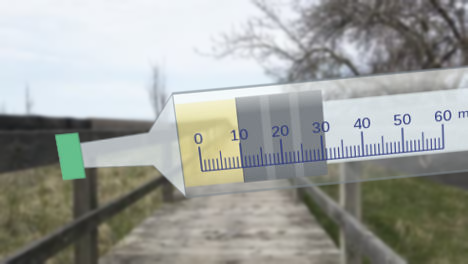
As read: 10,mL
